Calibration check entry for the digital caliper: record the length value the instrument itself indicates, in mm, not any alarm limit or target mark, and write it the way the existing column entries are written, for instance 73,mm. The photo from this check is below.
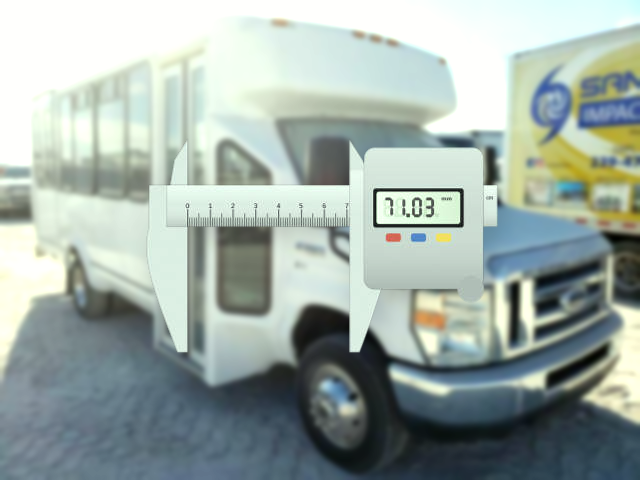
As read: 71.03,mm
